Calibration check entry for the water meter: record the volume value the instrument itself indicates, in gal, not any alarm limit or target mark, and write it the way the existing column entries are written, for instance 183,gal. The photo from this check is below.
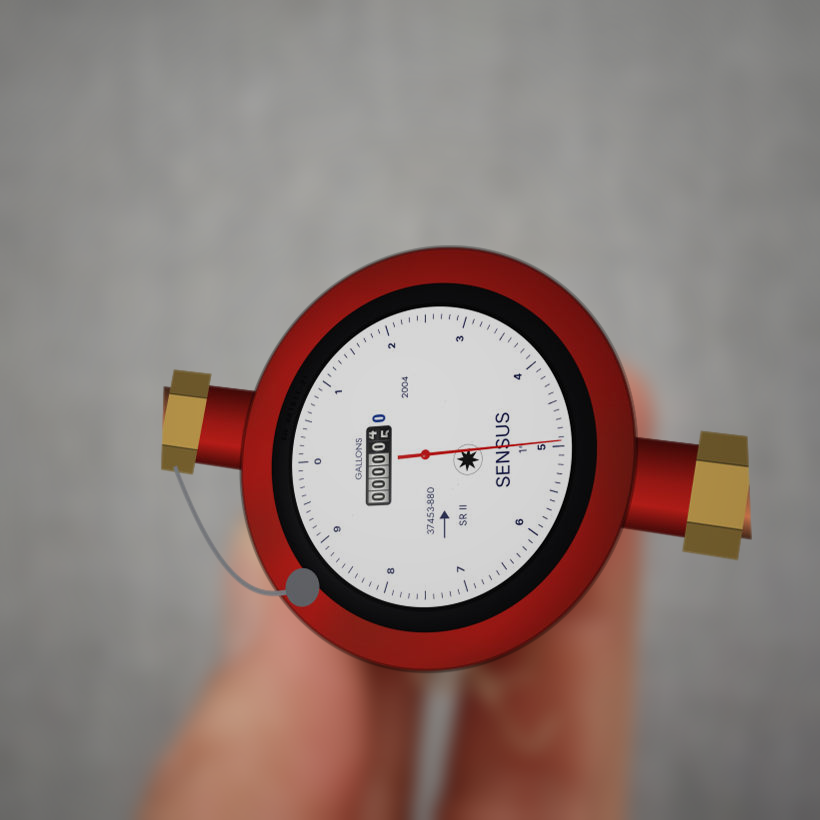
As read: 44.9,gal
